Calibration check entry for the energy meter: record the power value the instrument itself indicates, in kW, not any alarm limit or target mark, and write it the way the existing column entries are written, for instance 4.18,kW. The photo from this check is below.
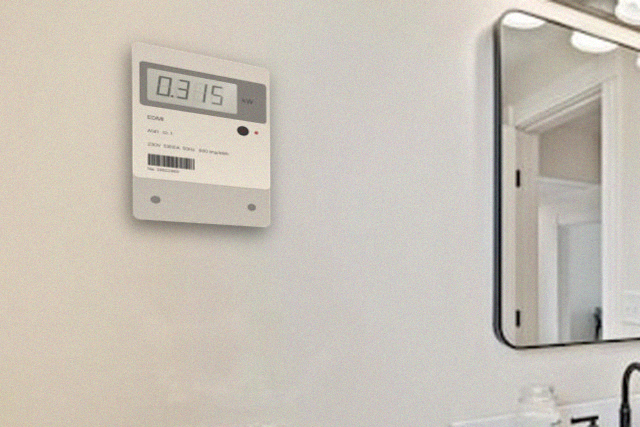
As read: 0.315,kW
